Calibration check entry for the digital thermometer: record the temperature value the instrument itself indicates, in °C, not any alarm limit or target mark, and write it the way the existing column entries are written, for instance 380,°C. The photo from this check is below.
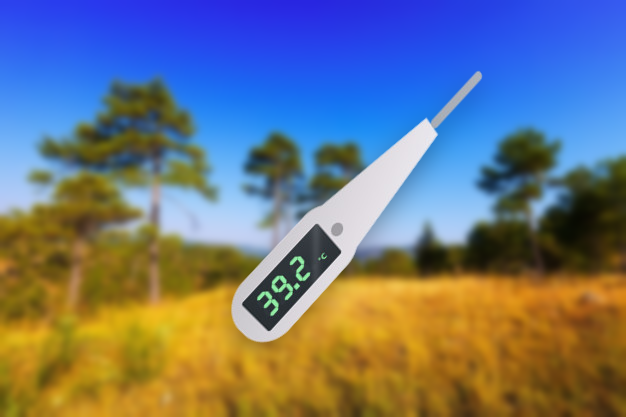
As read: 39.2,°C
